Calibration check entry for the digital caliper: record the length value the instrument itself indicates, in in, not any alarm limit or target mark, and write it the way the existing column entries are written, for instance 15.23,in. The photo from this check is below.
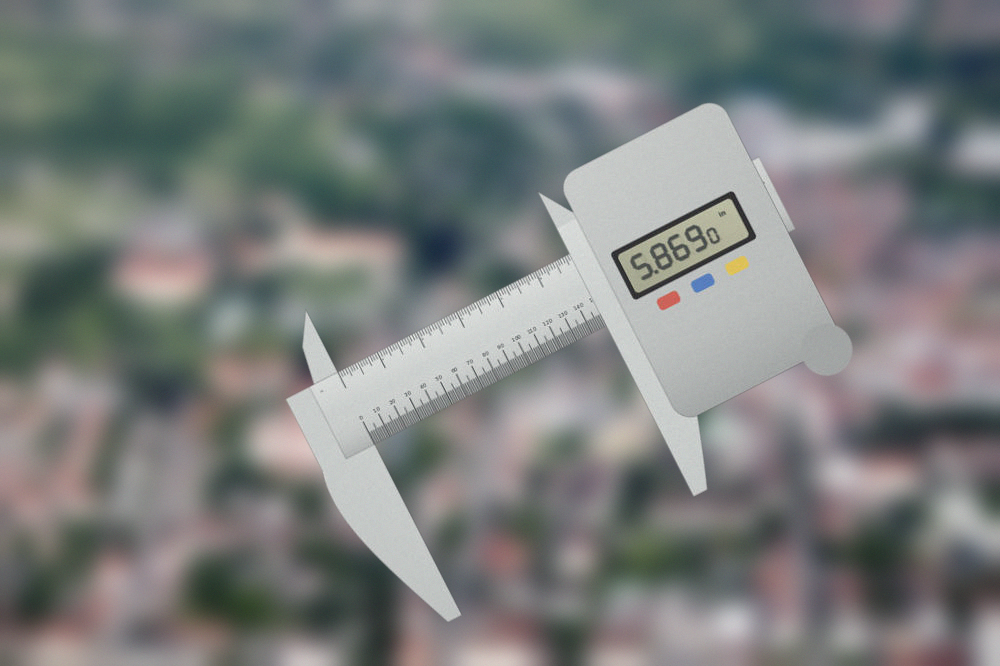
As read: 5.8690,in
